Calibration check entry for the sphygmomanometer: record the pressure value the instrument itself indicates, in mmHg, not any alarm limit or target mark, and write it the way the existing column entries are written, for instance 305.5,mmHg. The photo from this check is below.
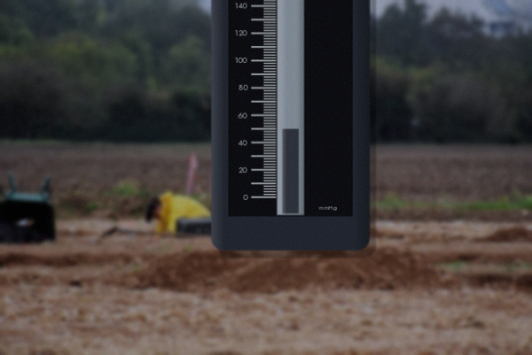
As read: 50,mmHg
